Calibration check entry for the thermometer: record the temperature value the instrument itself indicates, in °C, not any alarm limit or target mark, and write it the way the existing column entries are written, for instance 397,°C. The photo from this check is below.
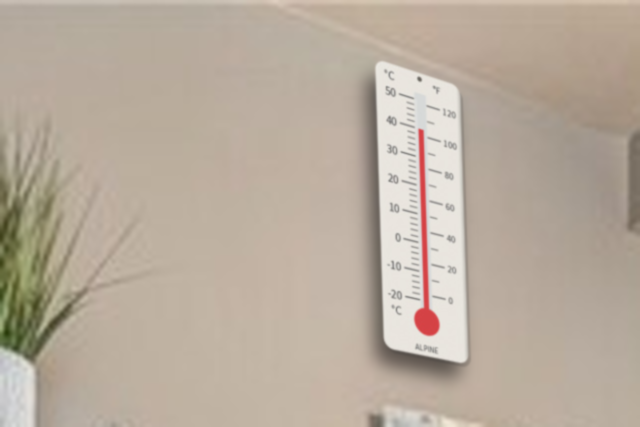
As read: 40,°C
